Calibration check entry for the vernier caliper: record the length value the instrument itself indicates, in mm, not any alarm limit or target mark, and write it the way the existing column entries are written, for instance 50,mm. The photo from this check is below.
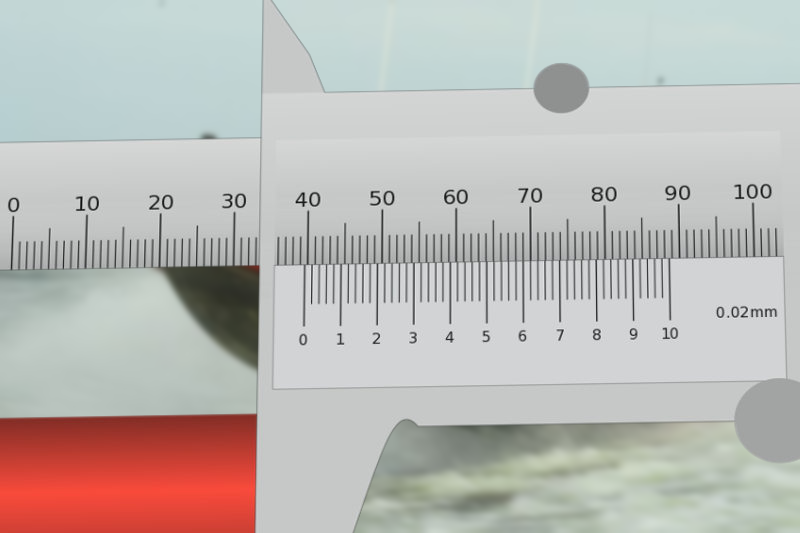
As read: 39.6,mm
